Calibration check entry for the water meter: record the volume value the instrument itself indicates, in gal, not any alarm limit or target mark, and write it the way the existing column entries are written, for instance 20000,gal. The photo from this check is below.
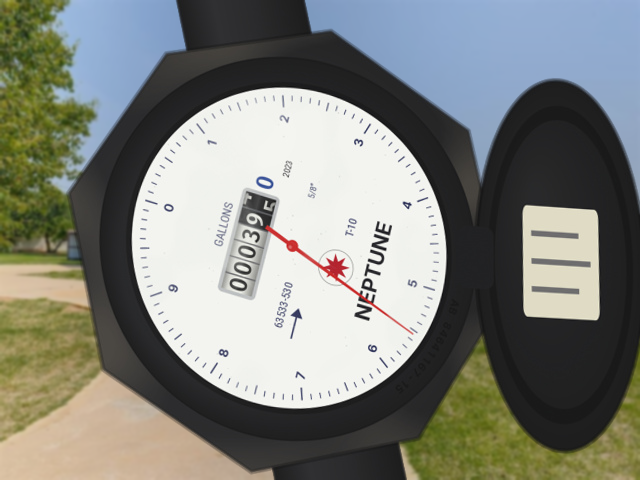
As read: 3945.5,gal
